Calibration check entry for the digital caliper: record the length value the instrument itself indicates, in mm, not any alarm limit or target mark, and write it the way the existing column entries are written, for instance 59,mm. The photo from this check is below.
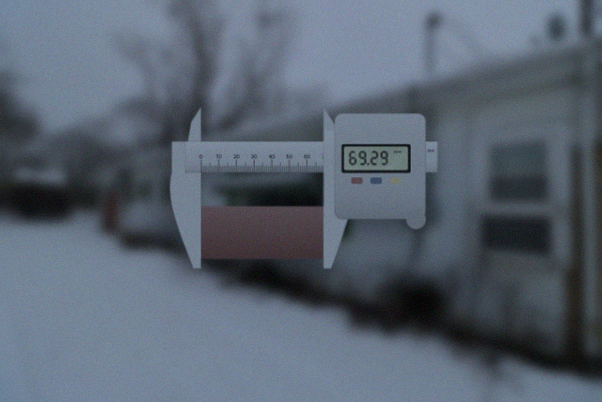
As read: 69.29,mm
